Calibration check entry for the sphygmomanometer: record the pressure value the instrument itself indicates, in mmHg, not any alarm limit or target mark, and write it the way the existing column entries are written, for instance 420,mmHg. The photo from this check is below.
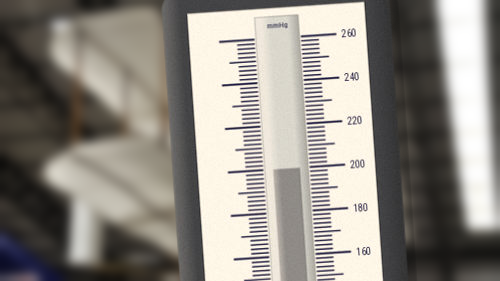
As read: 200,mmHg
